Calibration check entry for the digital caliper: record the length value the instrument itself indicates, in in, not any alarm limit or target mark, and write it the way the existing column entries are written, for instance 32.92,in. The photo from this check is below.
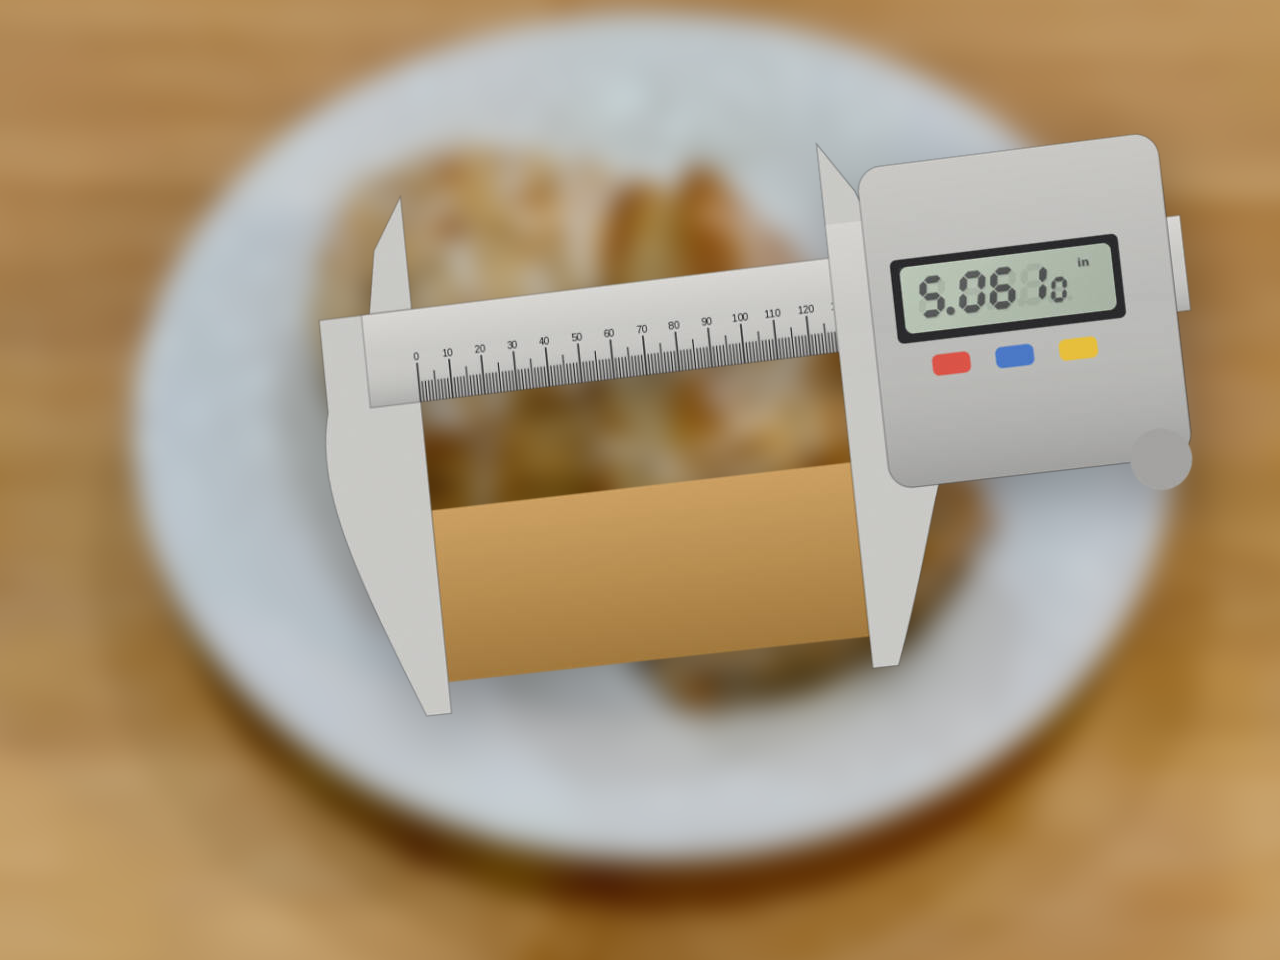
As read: 5.0610,in
